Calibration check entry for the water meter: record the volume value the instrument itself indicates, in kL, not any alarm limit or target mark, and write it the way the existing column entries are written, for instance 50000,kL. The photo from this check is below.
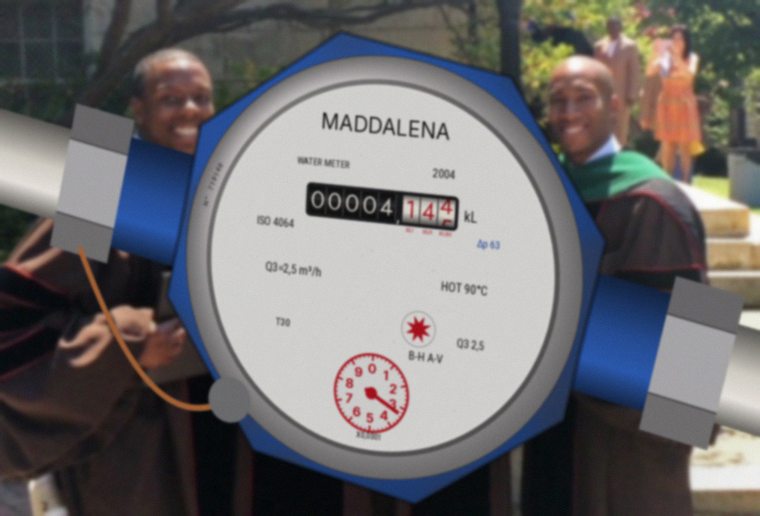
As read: 4.1443,kL
